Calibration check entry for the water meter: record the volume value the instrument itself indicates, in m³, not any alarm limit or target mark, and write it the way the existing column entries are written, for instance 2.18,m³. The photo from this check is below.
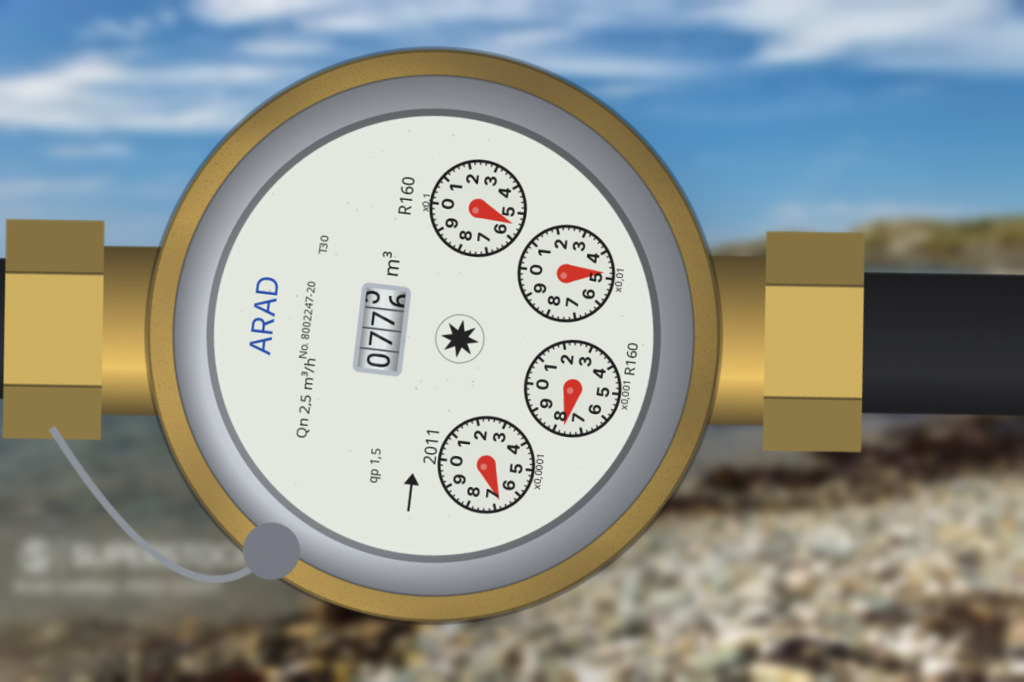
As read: 775.5476,m³
